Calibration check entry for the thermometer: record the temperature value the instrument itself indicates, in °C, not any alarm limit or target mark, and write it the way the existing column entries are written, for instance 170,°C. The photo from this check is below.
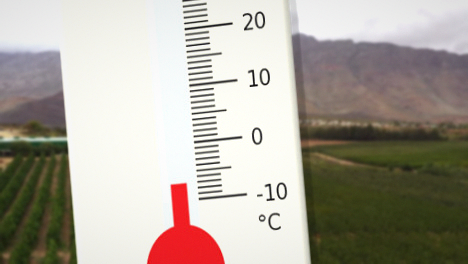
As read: -7,°C
